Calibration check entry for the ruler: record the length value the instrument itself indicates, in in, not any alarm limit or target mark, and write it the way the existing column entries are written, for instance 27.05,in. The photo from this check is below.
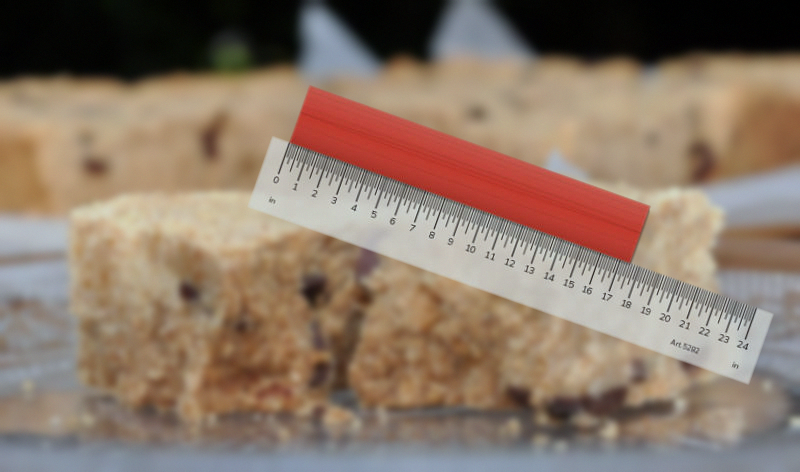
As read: 17.5,in
